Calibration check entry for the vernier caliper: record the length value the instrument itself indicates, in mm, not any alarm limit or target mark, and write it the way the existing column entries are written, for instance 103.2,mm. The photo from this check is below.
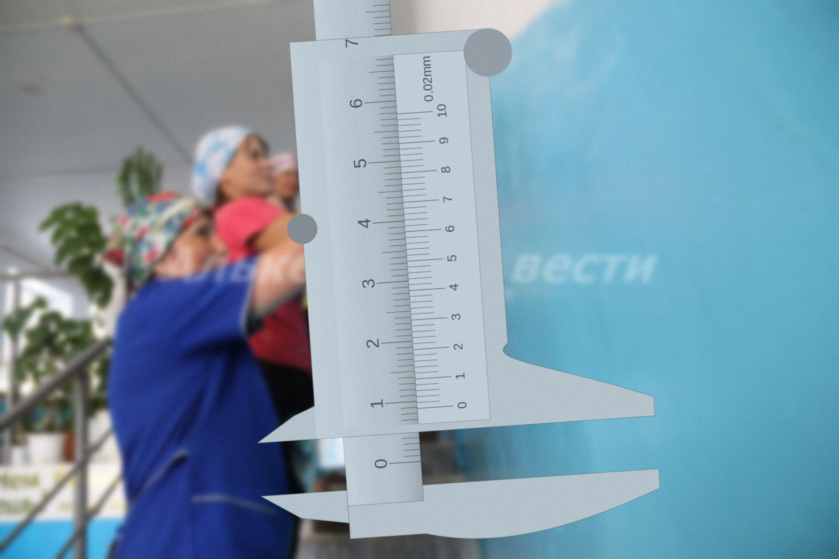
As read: 8.8,mm
